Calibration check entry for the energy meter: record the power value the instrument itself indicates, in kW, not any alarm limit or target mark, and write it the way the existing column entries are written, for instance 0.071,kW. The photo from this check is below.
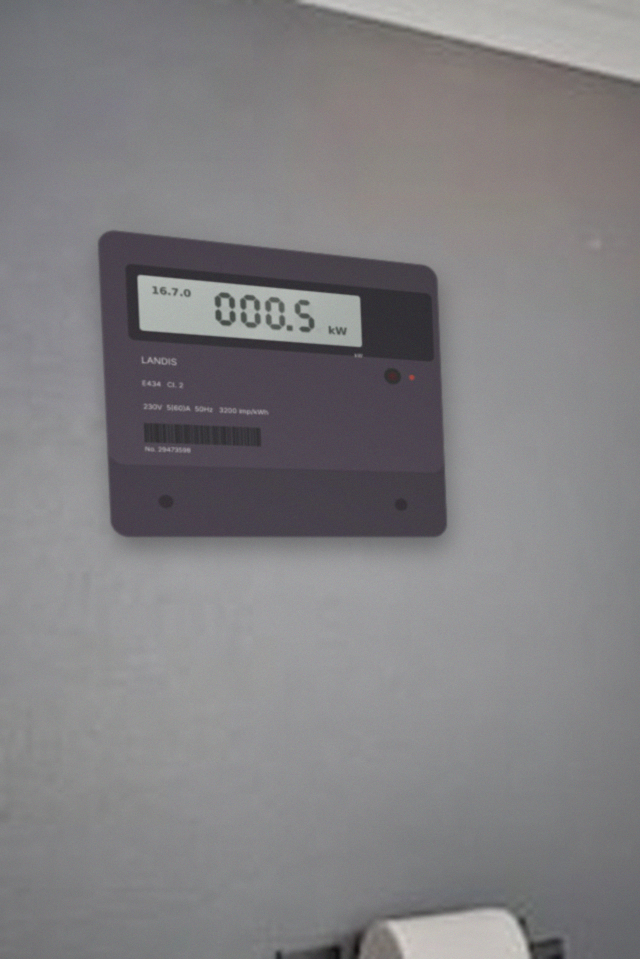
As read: 0.5,kW
